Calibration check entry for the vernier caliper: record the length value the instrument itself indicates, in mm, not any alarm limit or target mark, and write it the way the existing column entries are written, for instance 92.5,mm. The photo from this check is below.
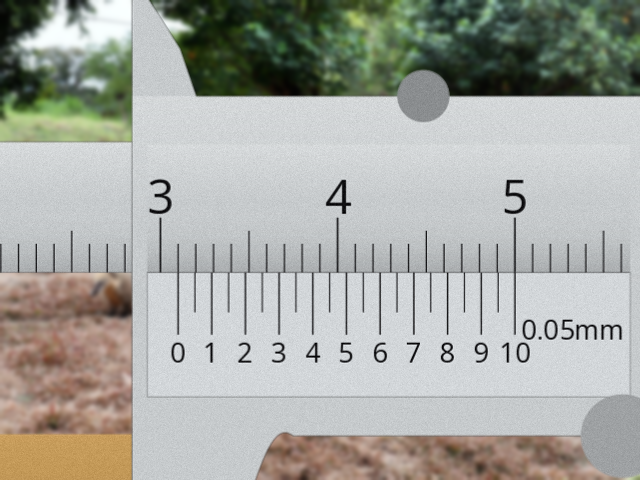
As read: 31.0,mm
